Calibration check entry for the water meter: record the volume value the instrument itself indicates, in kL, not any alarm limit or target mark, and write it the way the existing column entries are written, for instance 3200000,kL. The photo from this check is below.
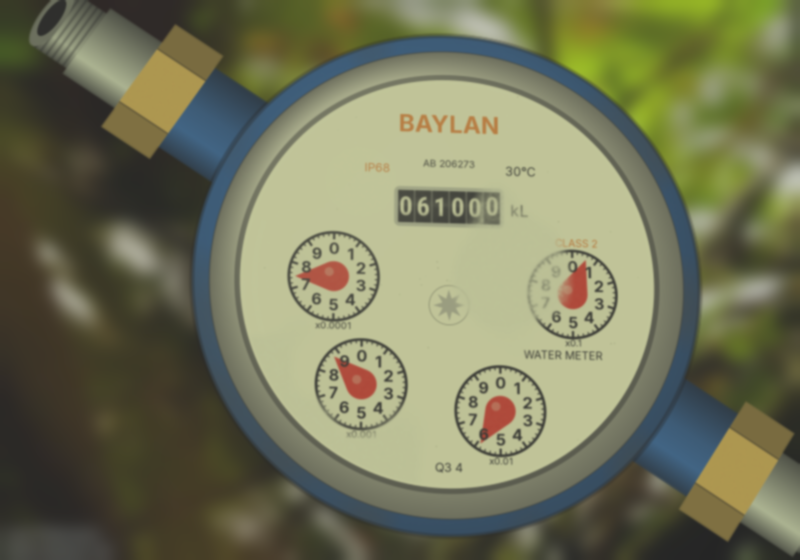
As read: 61000.0587,kL
